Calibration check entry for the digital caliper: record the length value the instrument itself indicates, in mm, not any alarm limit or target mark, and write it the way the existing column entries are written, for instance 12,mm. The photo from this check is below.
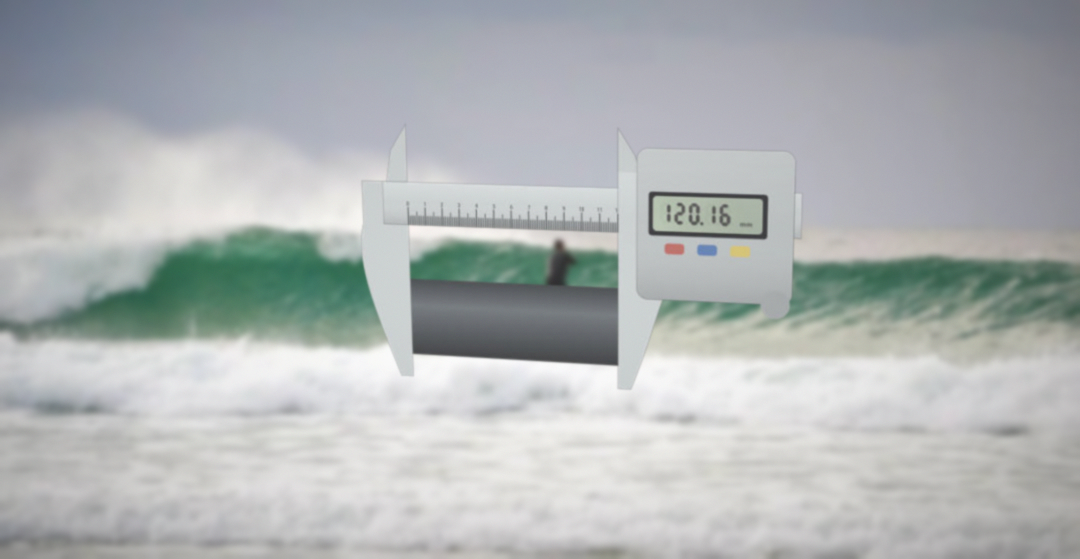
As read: 120.16,mm
